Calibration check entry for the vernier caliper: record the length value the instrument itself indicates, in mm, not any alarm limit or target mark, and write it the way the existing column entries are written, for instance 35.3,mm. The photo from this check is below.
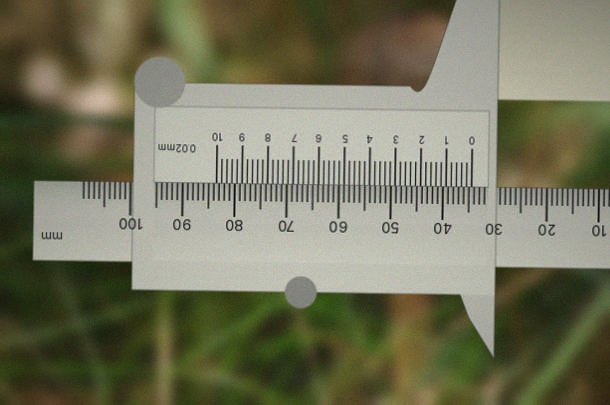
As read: 34.5,mm
